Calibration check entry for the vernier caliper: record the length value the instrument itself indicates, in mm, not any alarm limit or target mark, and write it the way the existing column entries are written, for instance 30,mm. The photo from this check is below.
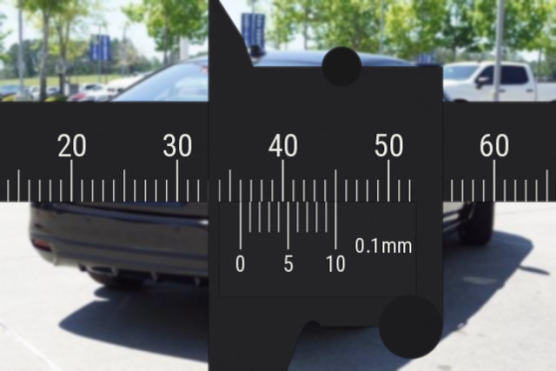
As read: 36.0,mm
